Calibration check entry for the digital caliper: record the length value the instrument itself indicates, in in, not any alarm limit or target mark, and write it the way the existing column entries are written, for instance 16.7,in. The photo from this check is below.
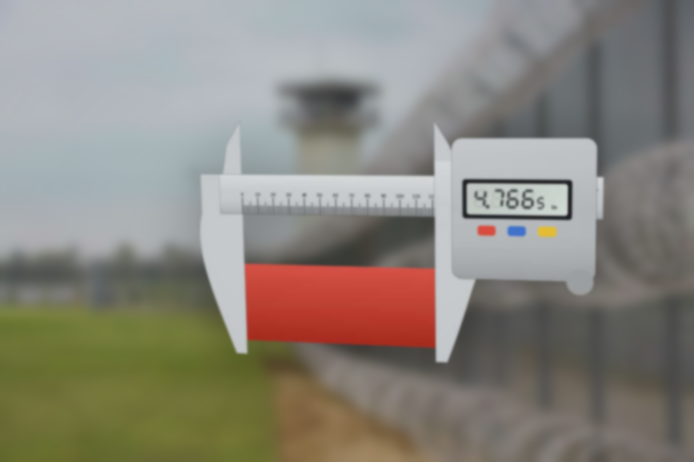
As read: 4.7665,in
